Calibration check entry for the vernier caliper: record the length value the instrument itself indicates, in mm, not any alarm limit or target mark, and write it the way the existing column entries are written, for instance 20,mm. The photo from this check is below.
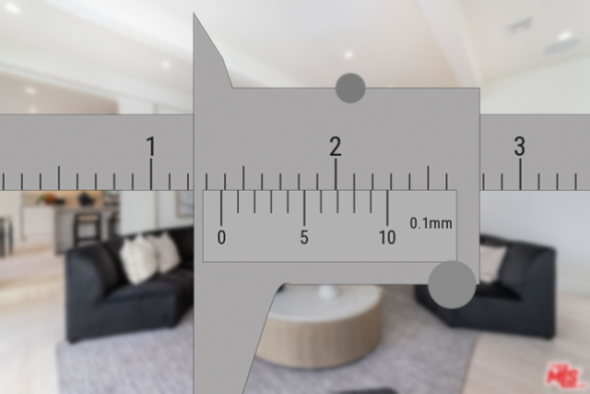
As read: 13.8,mm
